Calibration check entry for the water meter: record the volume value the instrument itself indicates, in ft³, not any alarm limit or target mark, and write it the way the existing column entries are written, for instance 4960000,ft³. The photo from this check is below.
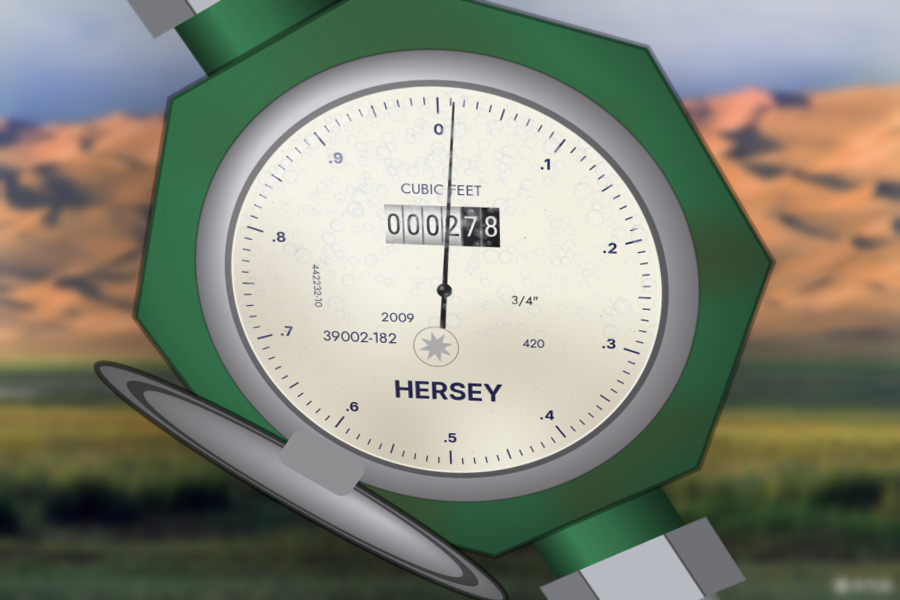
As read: 278.01,ft³
